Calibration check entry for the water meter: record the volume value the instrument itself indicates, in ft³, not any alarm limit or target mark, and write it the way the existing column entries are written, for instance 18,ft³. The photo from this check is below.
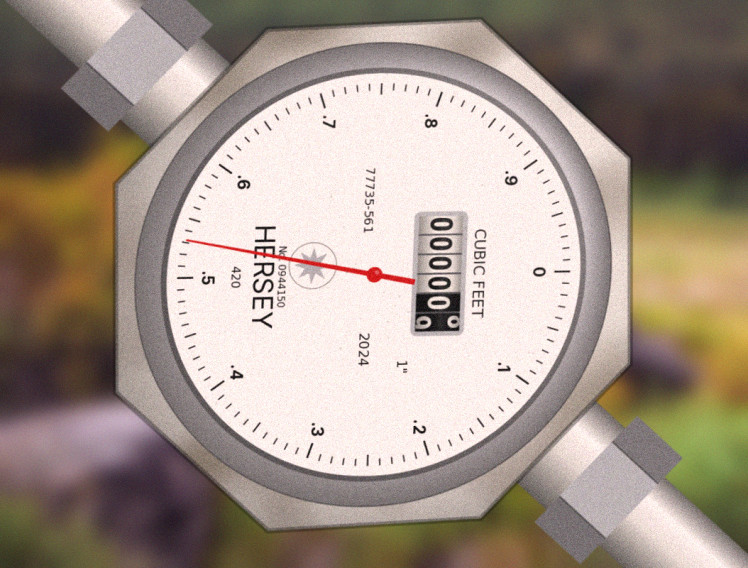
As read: 8.53,ft³
